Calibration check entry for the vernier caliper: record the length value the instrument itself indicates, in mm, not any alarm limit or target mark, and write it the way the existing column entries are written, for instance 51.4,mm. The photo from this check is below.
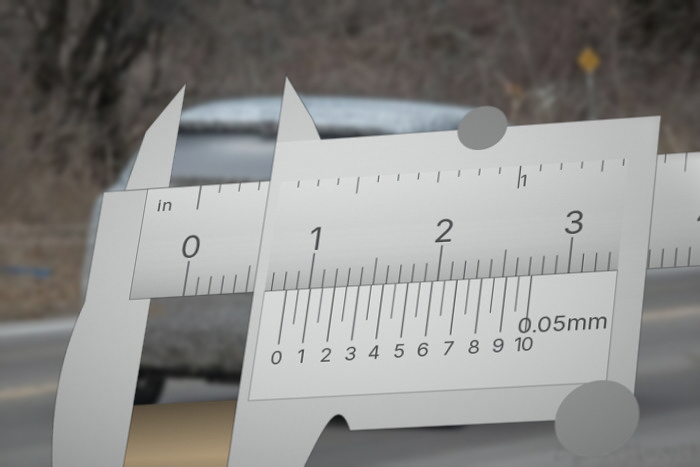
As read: 8.2,mm
